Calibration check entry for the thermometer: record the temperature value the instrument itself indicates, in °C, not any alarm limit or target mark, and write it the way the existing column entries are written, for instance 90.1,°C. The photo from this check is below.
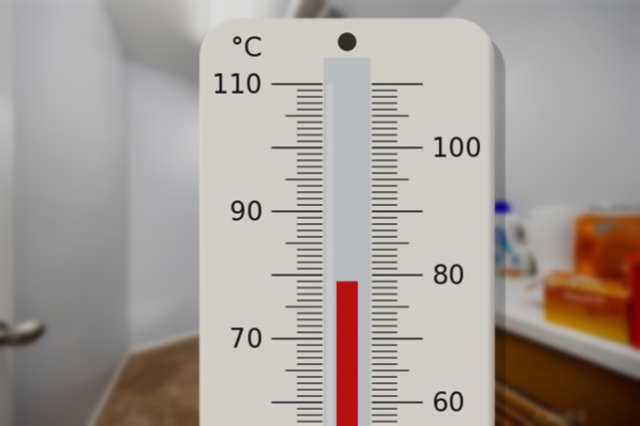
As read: 79,°C
